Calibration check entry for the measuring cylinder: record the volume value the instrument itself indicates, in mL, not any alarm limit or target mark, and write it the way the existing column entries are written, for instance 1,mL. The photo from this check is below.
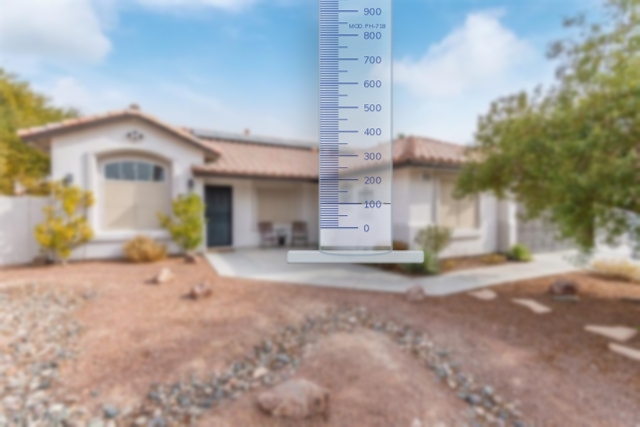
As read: 100,mL
